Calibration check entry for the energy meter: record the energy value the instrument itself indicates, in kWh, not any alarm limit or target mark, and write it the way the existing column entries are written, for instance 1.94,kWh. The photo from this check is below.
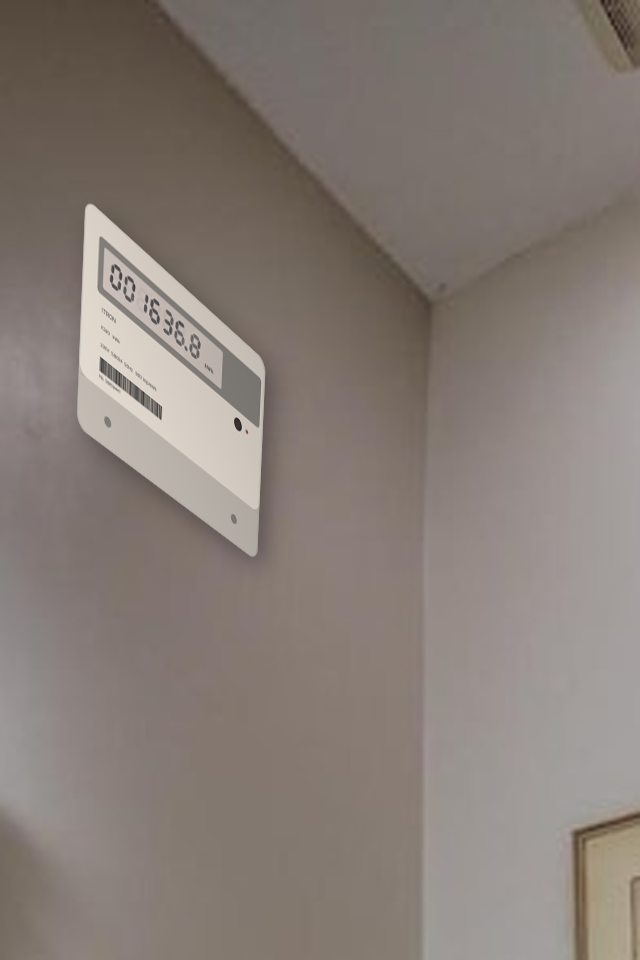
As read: 1636.8,kWh
